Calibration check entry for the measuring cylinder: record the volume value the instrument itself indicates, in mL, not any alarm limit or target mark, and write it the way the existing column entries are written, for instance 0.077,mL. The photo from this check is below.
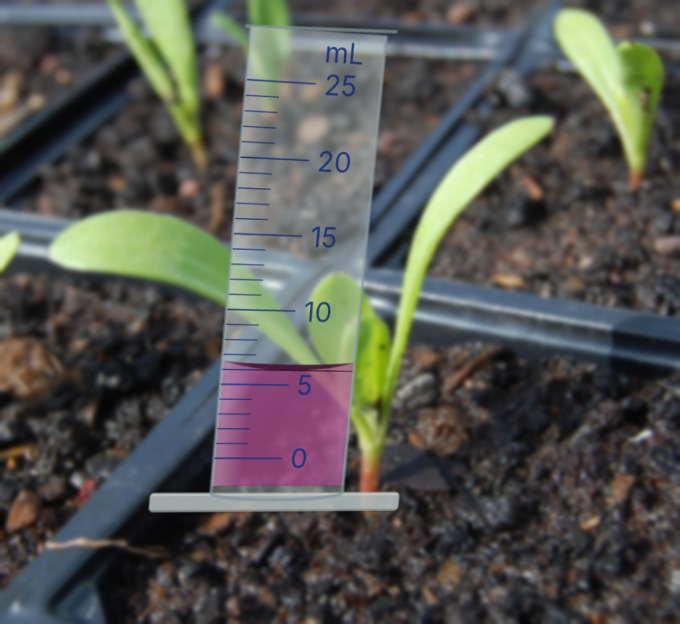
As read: 6,mL
